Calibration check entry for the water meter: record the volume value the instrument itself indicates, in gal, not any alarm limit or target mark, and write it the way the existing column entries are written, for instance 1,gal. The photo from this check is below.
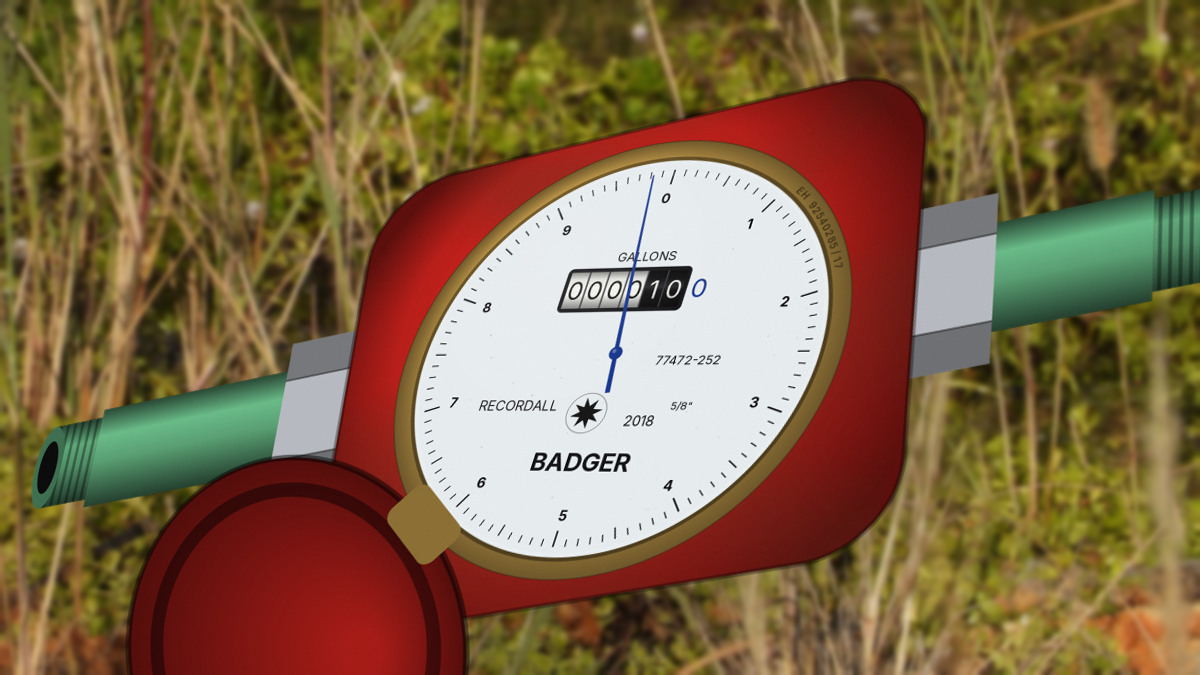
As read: 99.8,gal
